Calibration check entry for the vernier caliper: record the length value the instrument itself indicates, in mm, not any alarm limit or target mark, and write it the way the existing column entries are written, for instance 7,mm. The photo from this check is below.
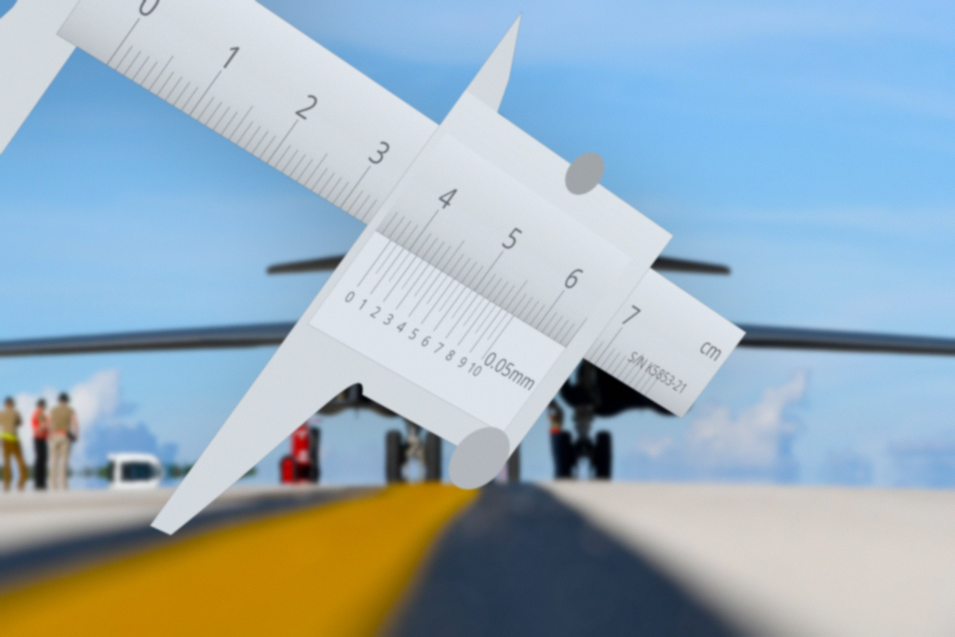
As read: 37.4,mm
